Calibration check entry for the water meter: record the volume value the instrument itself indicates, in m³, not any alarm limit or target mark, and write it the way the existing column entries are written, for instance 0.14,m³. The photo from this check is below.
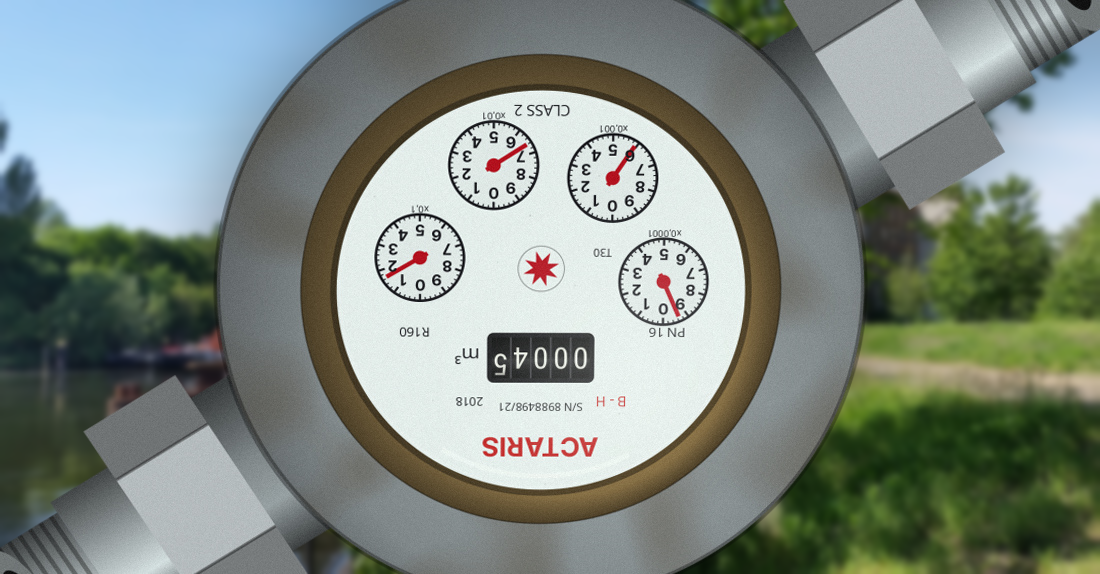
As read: 45.1659,m³
